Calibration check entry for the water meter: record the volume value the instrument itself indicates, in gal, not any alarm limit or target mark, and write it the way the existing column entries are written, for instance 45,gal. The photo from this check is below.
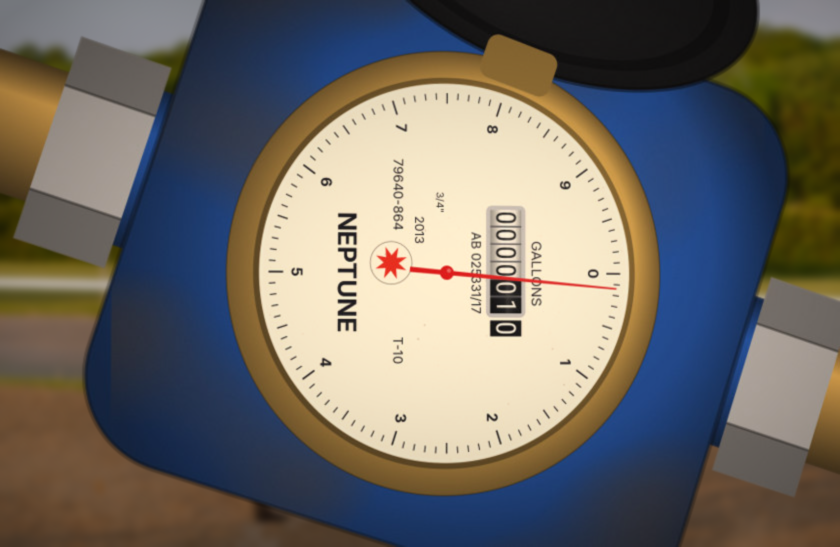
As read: 10.1,gal
